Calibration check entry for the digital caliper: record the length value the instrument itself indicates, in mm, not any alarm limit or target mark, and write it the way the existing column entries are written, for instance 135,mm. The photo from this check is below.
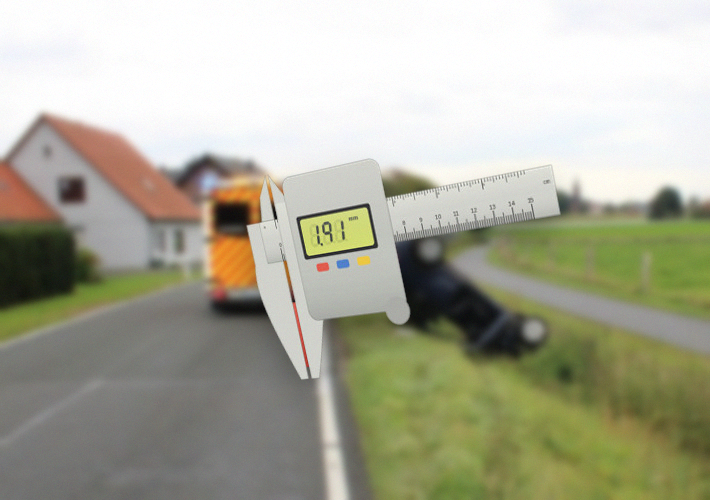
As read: 1.91,mm
